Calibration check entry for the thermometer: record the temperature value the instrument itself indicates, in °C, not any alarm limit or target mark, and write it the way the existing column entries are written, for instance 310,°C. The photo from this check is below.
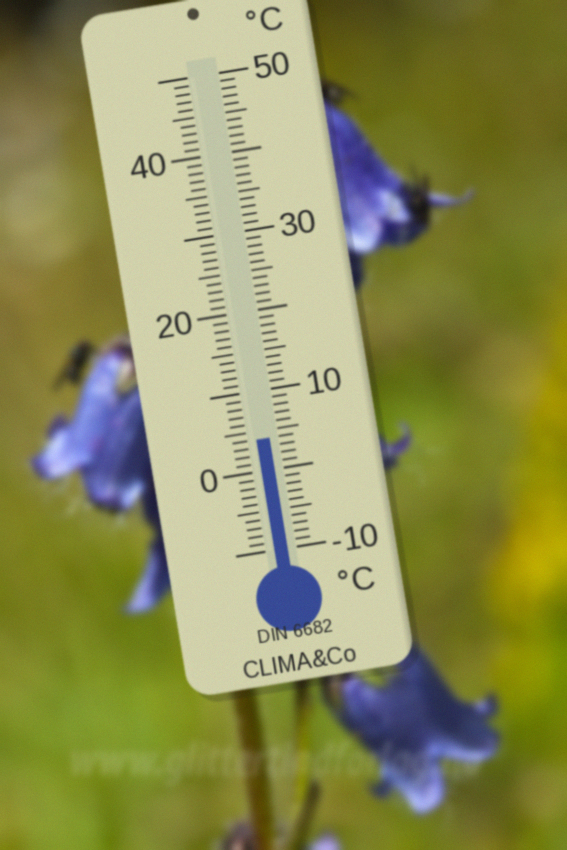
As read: 4,°C
